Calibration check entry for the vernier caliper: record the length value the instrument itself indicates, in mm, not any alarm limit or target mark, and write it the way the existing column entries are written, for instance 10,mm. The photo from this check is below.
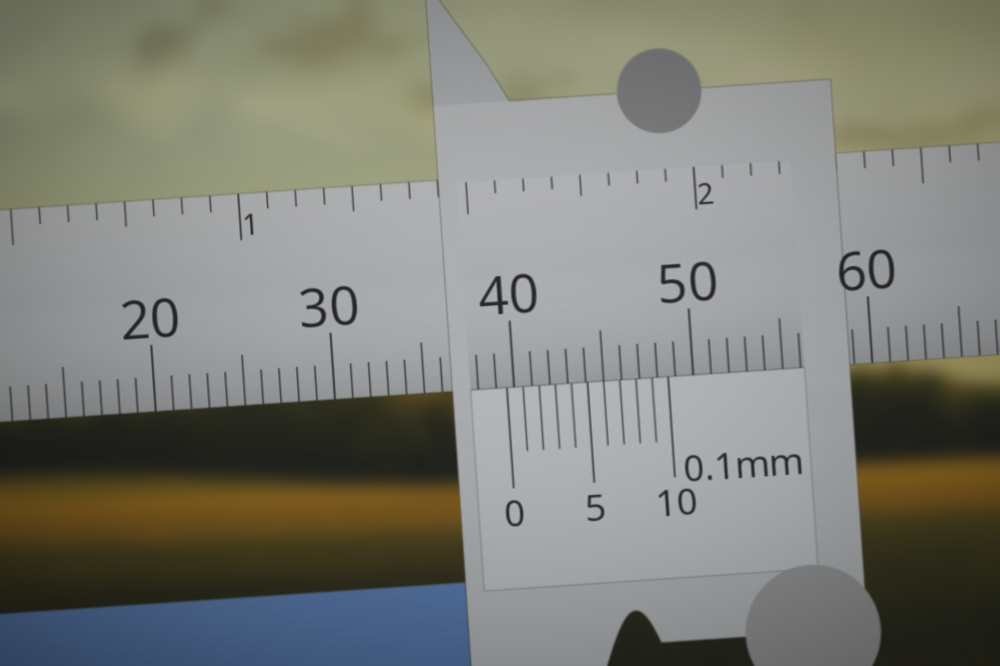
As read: 39.6,mm
